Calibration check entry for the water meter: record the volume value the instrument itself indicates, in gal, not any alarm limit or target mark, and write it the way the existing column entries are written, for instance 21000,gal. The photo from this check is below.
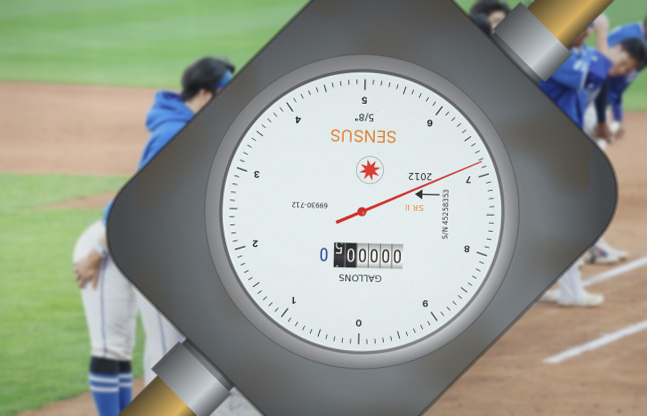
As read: 46.8,gal
